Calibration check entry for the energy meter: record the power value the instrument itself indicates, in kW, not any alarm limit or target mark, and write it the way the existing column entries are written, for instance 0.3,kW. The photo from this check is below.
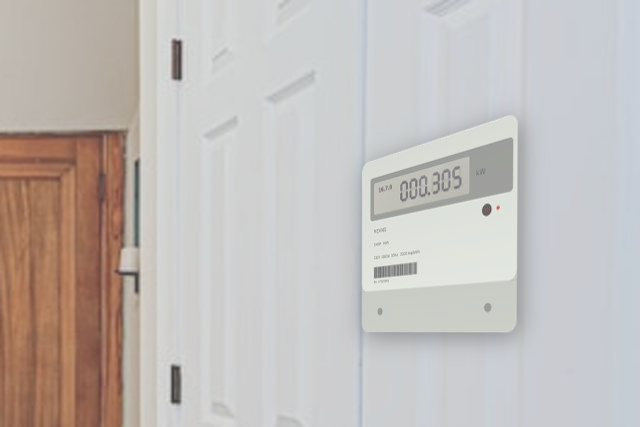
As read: 0.305,kW
